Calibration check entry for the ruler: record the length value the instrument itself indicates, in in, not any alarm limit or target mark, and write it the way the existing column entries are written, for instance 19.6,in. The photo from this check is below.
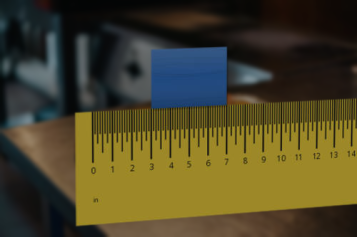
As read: 4,in
